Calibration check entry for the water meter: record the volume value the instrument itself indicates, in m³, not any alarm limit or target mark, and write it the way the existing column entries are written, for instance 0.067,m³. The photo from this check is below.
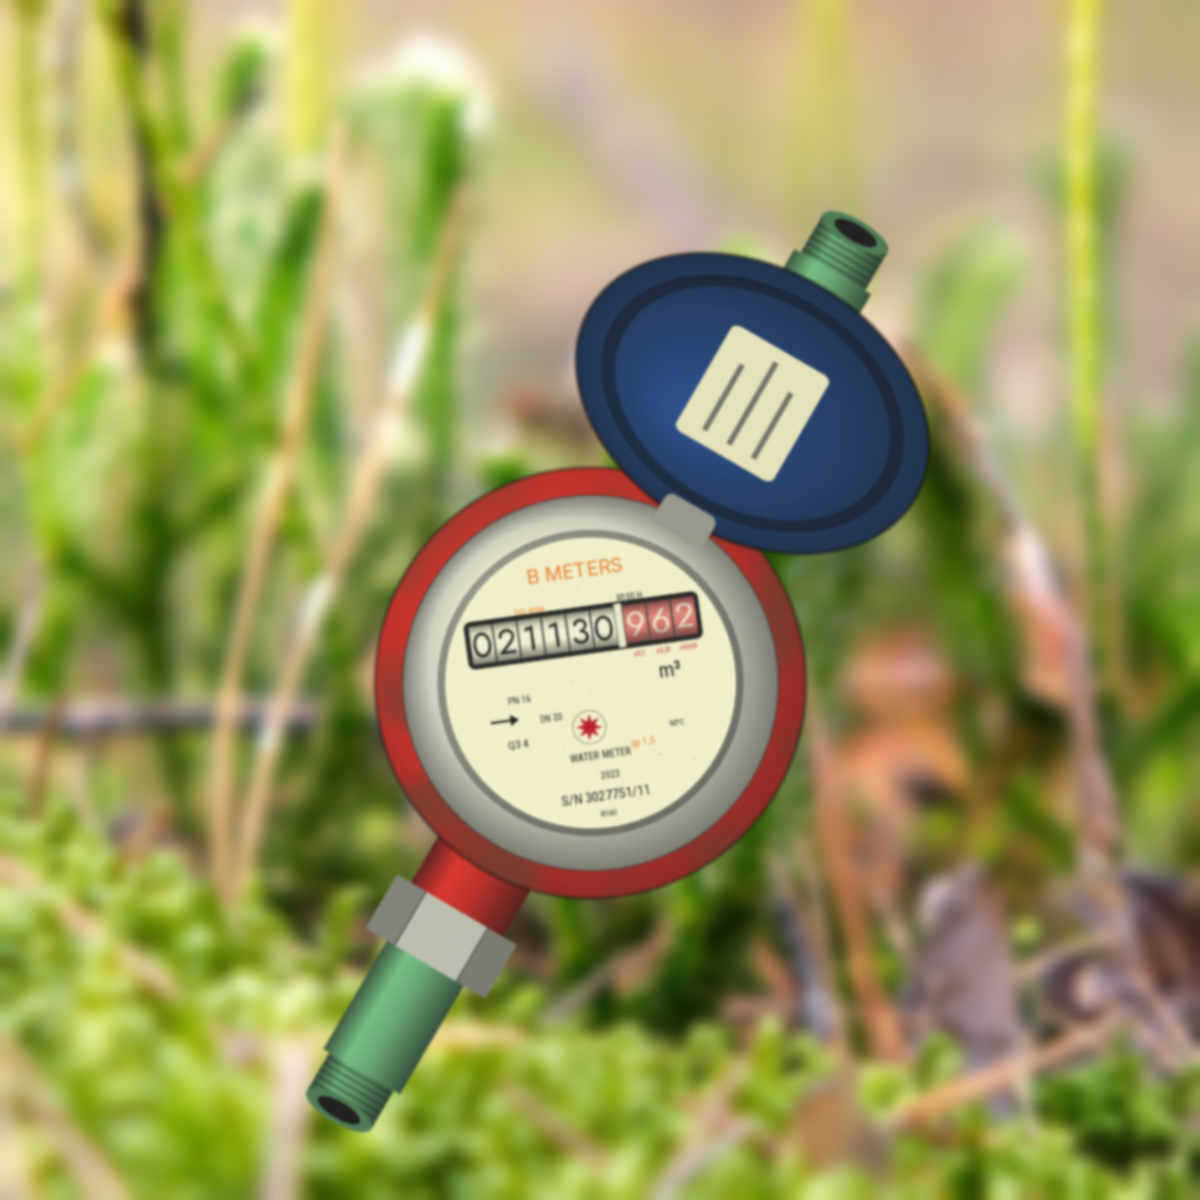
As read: 21130.962,m³
